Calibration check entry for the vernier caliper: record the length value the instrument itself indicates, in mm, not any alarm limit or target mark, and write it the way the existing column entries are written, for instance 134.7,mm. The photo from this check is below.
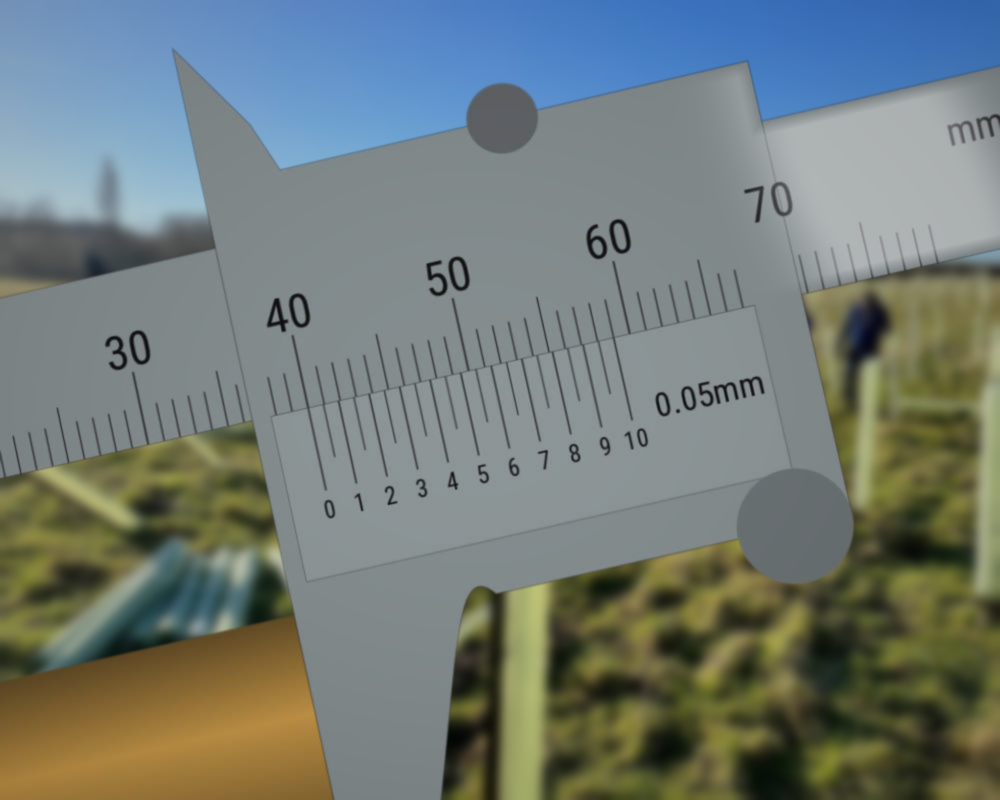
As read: 40.0,mm
